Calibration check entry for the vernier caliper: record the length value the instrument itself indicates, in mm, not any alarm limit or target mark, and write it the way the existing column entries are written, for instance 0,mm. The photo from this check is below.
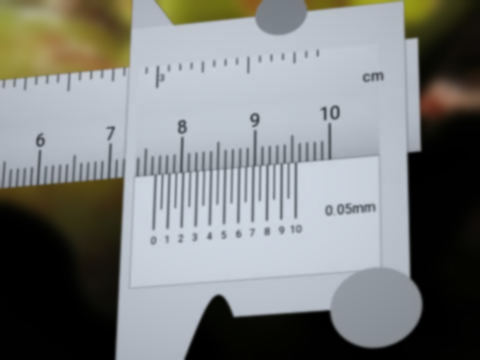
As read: 76.5,mm
